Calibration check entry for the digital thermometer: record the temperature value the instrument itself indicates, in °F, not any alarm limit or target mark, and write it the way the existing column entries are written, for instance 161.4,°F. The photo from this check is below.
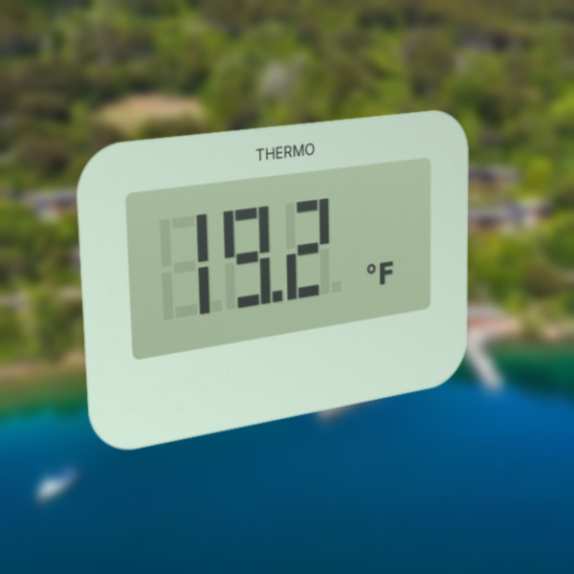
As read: 19.2,°F
